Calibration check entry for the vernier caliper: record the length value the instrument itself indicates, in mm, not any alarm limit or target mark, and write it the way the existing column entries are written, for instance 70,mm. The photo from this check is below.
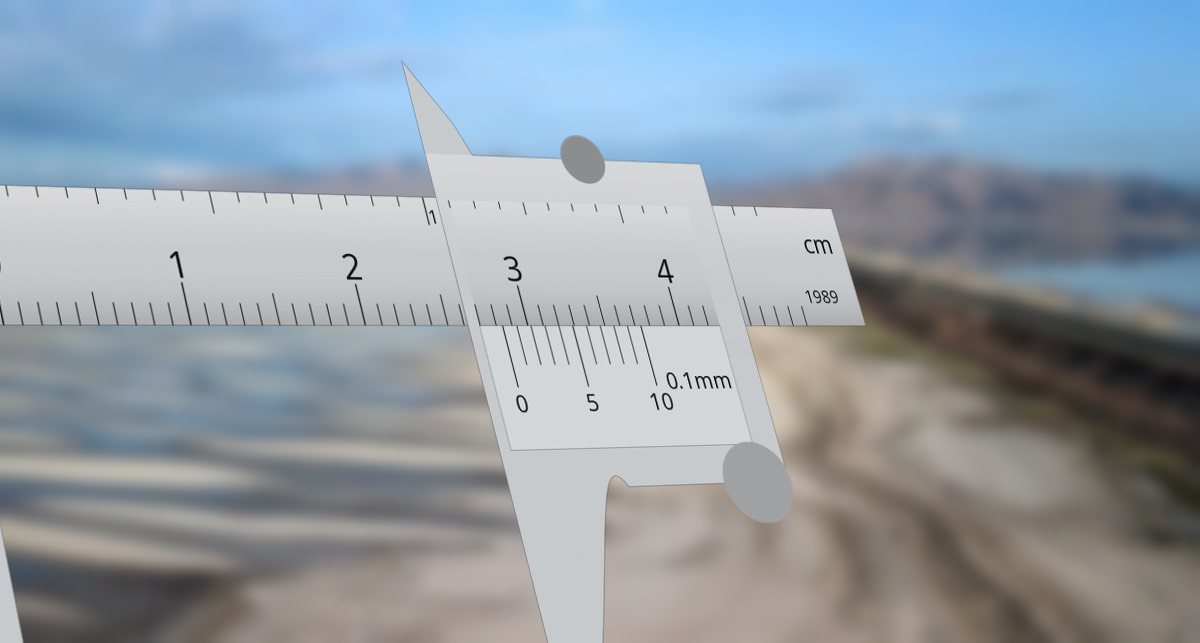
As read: 28.4,mm
